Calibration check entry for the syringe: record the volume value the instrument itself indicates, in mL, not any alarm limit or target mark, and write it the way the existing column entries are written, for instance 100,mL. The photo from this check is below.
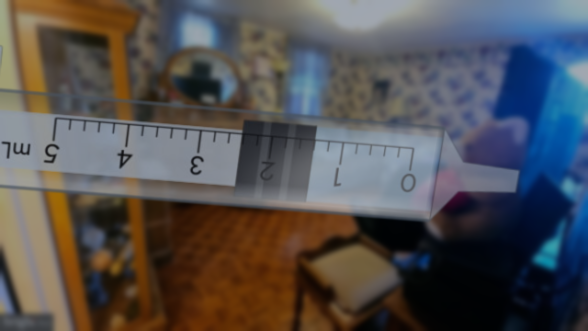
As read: 1.4,mL
